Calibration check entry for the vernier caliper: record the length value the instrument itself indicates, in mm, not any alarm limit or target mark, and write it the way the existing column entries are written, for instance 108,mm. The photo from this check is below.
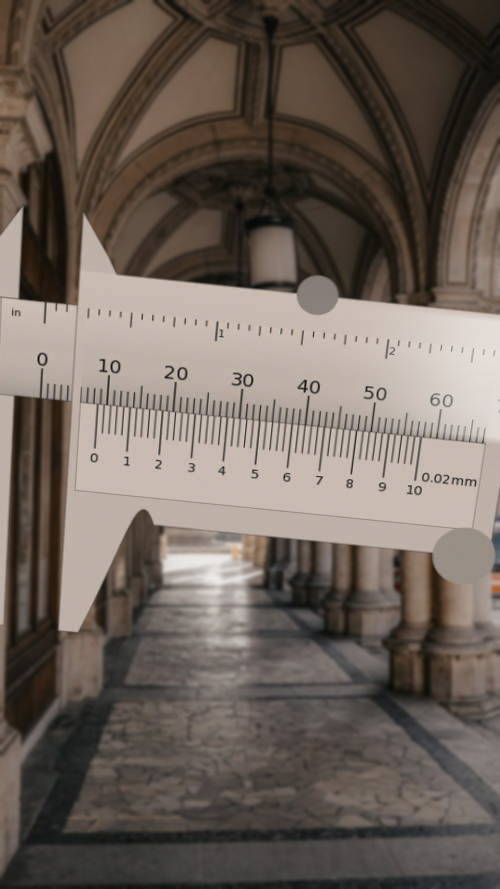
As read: 8.6,mm
